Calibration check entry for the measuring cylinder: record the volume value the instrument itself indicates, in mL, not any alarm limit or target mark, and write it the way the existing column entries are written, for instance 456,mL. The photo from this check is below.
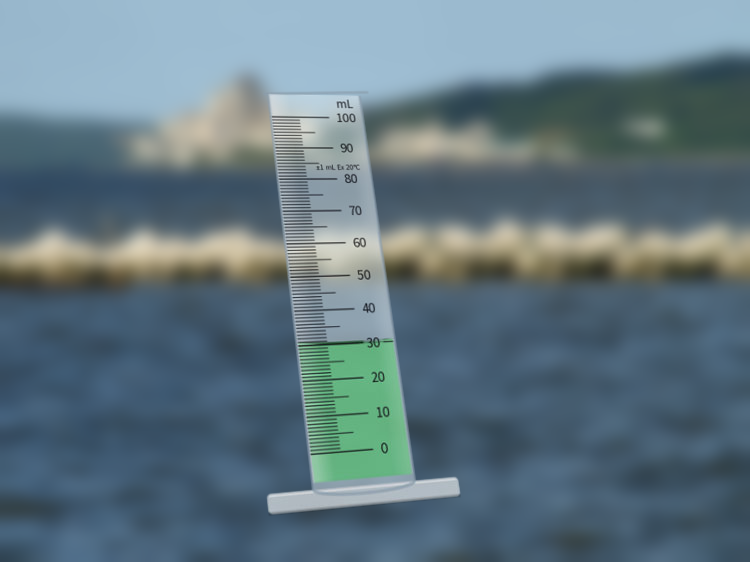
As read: 30,mL
